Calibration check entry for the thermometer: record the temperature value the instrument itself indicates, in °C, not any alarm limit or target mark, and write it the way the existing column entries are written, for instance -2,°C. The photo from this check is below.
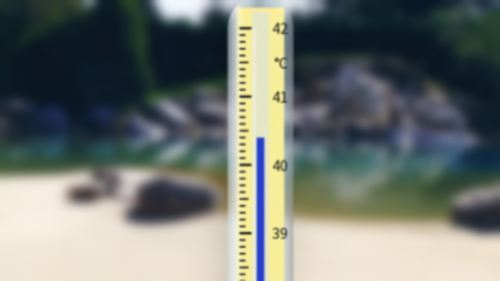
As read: 40.4,°C
